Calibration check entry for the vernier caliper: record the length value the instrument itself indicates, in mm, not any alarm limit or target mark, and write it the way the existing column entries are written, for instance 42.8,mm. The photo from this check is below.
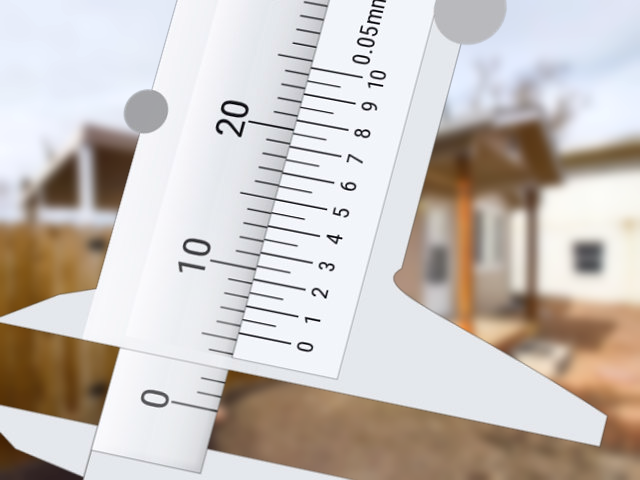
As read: 5.5,mm
